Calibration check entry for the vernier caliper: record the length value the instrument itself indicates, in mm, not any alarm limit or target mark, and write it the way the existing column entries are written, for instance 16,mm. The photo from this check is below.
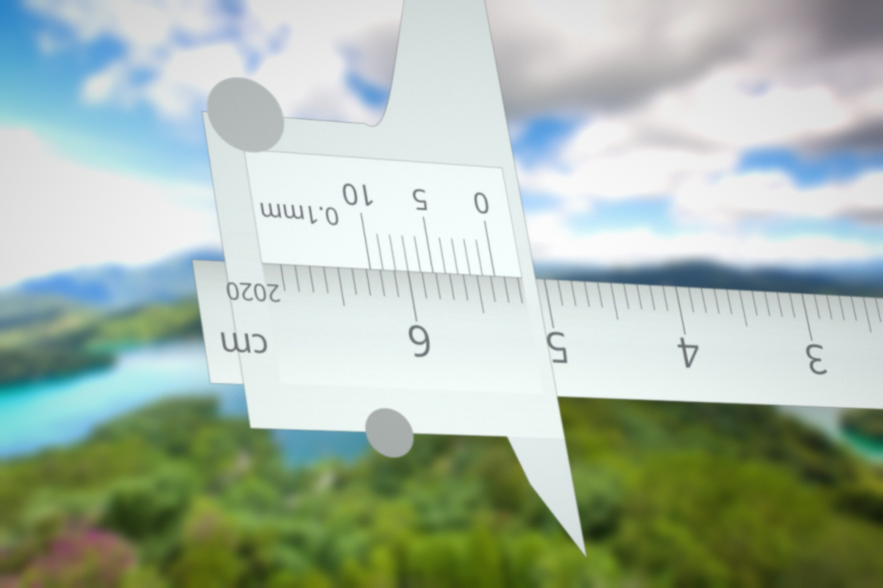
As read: 53.7,mm
